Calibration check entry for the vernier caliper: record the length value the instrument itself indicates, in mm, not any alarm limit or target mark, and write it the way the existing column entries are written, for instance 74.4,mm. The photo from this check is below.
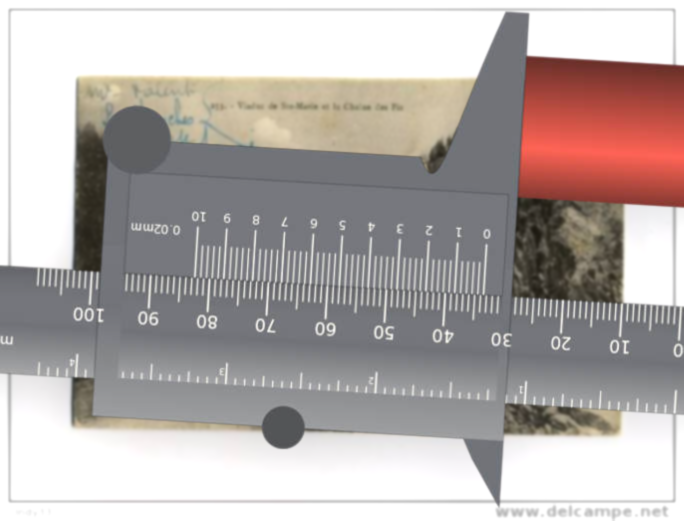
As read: 33.5,mm
